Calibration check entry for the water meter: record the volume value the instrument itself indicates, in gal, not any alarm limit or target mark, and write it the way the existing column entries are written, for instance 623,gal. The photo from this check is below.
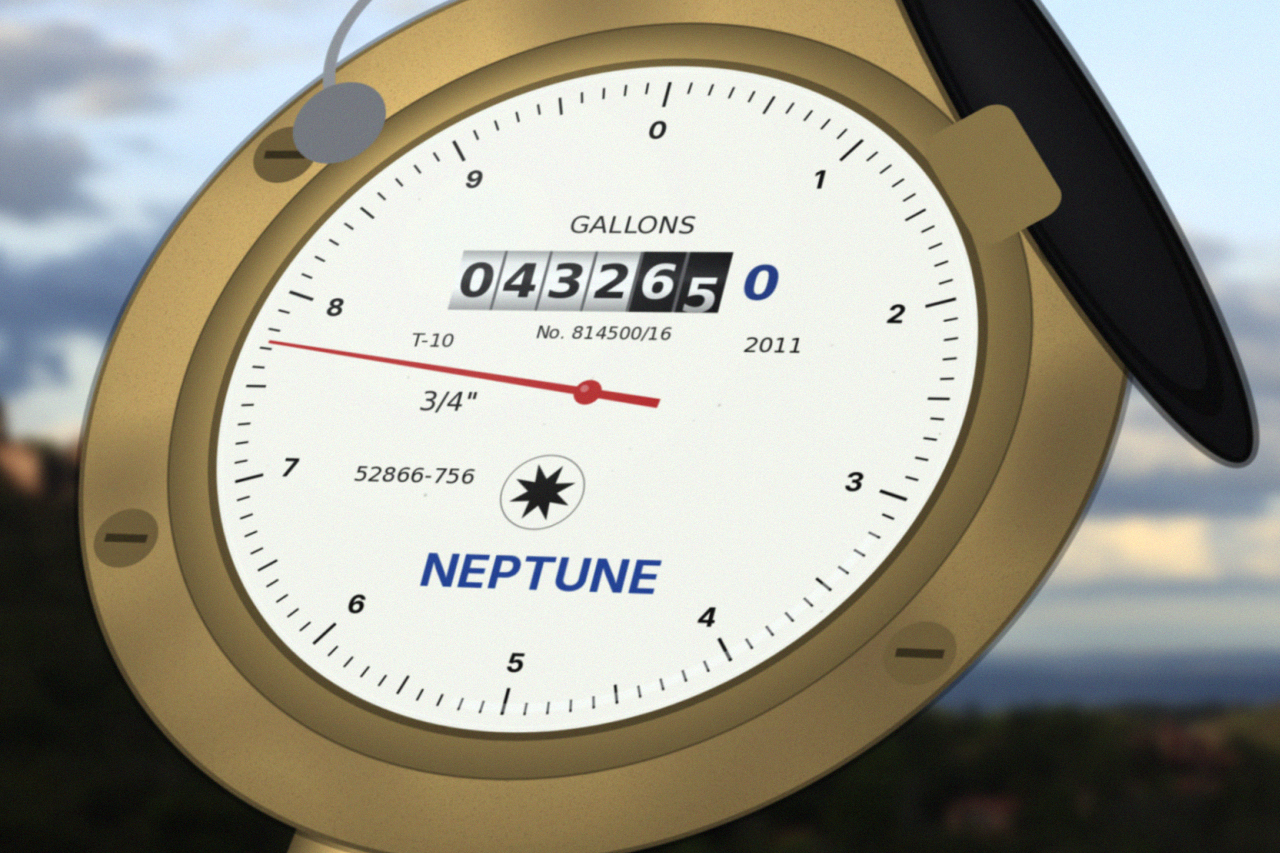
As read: 432647.7,gal
